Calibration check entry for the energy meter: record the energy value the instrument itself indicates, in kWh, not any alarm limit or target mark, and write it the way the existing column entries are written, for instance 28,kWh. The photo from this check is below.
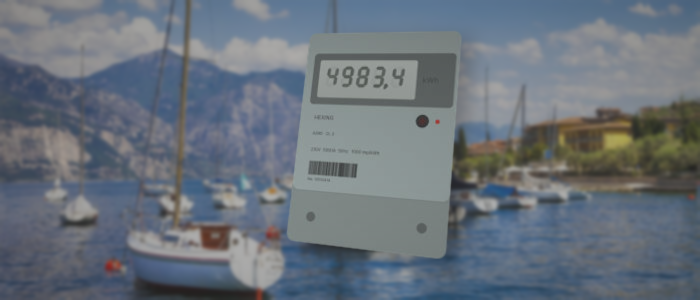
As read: 4983.4,kWh
